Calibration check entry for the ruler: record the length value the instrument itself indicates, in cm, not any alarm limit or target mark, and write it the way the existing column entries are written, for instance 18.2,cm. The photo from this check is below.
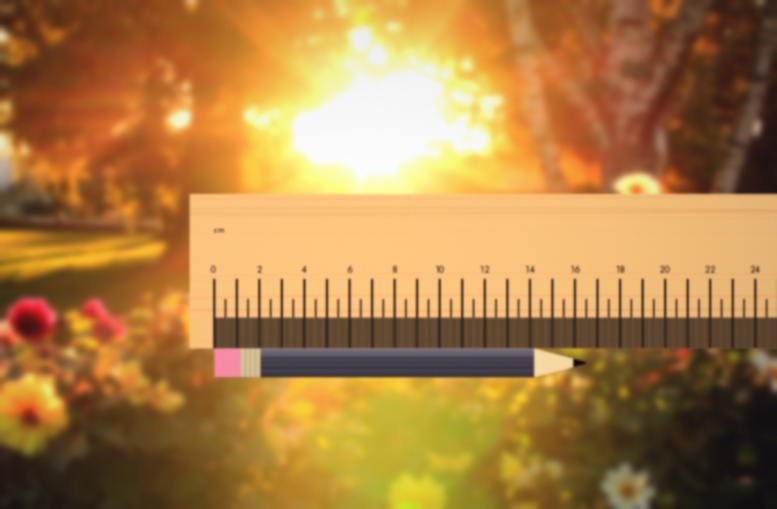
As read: 16.5,cm
